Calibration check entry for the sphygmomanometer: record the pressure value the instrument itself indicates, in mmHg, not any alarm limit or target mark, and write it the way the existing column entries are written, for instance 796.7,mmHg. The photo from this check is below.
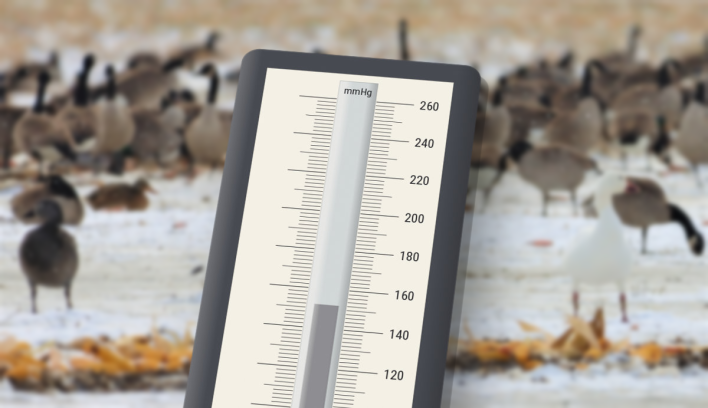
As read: 152,mmHg
